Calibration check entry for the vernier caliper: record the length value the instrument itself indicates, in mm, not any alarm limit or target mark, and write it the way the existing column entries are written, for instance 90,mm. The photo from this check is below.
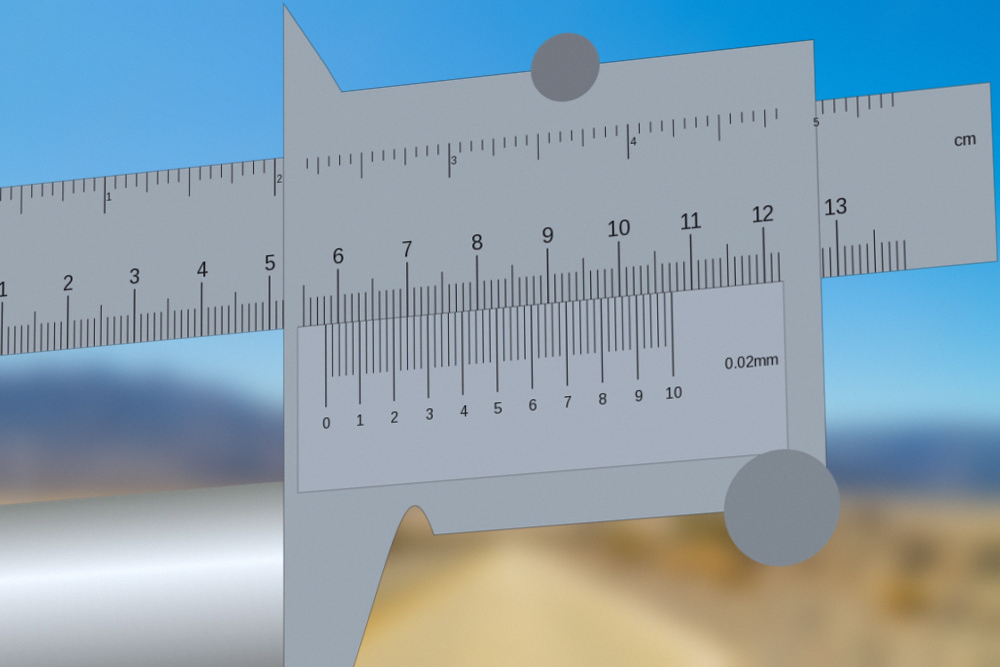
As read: 58.2,mm
